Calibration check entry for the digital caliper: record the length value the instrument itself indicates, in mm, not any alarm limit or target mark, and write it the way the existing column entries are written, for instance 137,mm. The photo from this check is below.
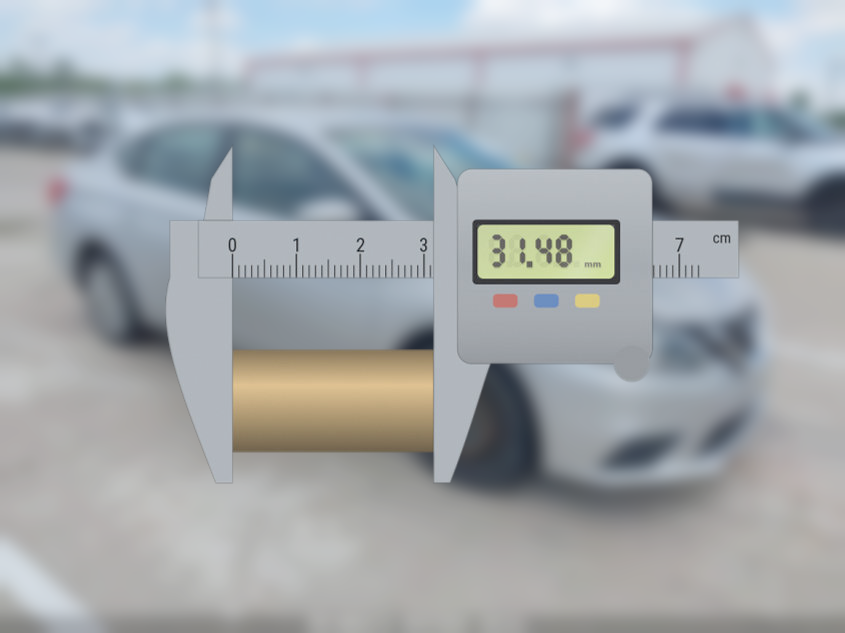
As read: 31.48,mm
